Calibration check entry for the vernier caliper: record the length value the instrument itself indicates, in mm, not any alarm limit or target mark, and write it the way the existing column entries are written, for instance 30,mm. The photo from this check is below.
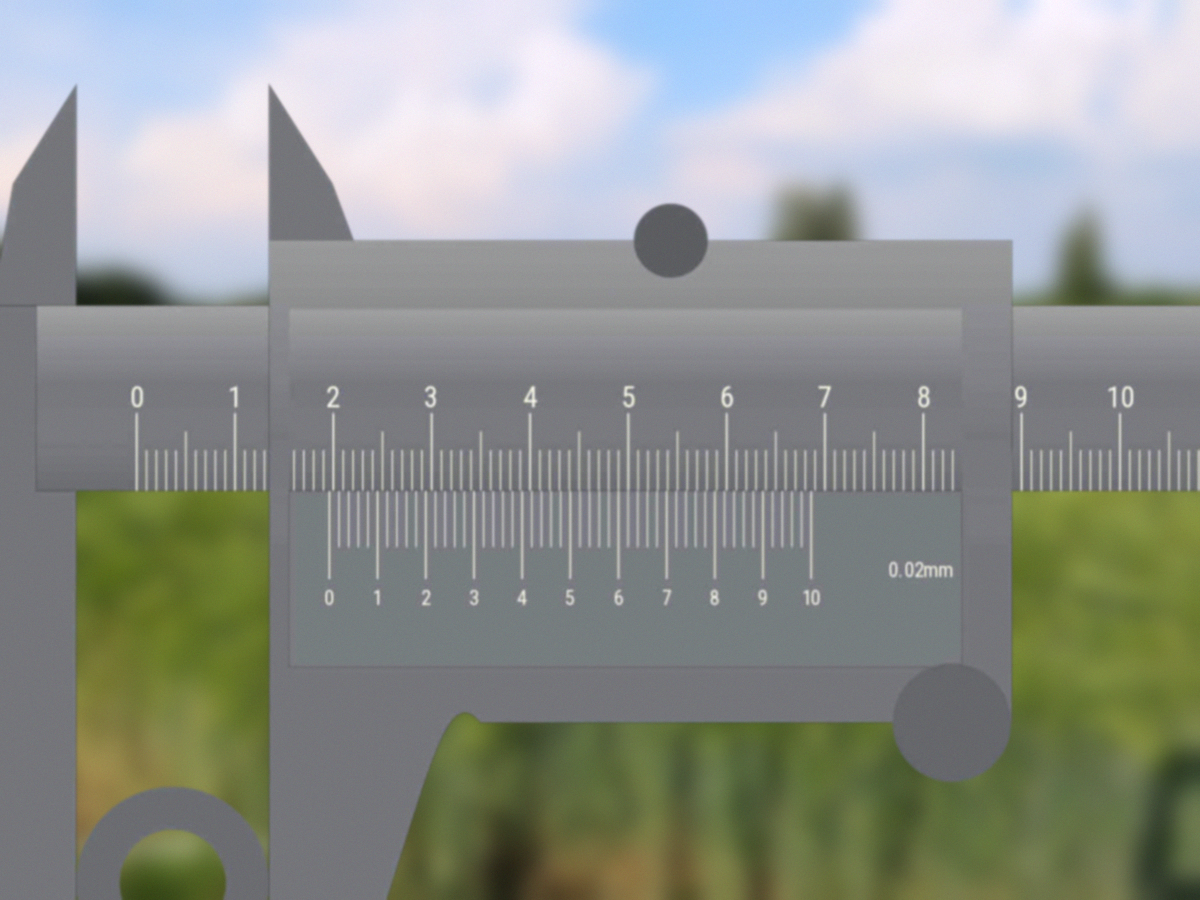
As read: 19.6,mm
